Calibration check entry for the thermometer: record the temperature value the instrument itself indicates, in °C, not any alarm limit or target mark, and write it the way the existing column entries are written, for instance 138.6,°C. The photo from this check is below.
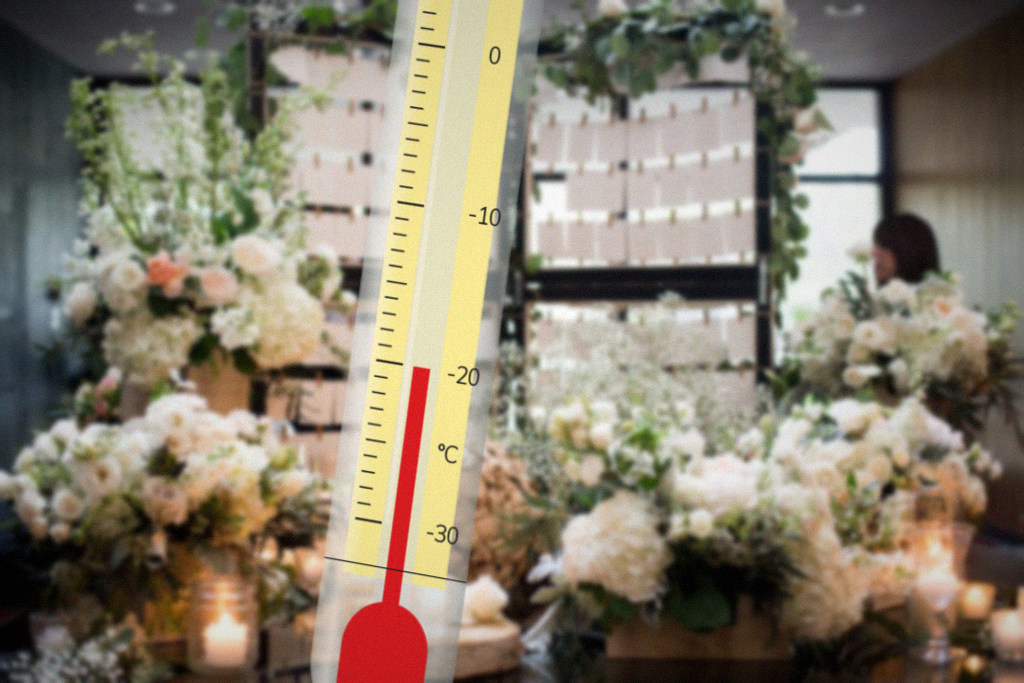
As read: -20,°C
